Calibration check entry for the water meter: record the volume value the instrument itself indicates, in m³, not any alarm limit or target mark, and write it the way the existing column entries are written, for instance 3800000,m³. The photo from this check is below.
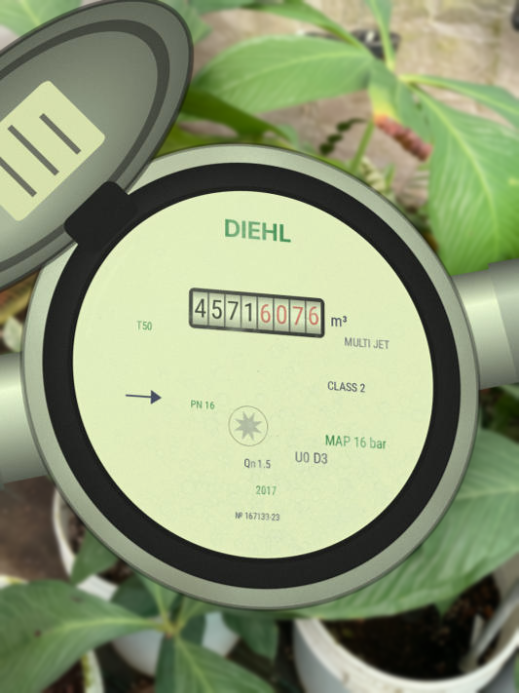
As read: 4571.6076,m³
